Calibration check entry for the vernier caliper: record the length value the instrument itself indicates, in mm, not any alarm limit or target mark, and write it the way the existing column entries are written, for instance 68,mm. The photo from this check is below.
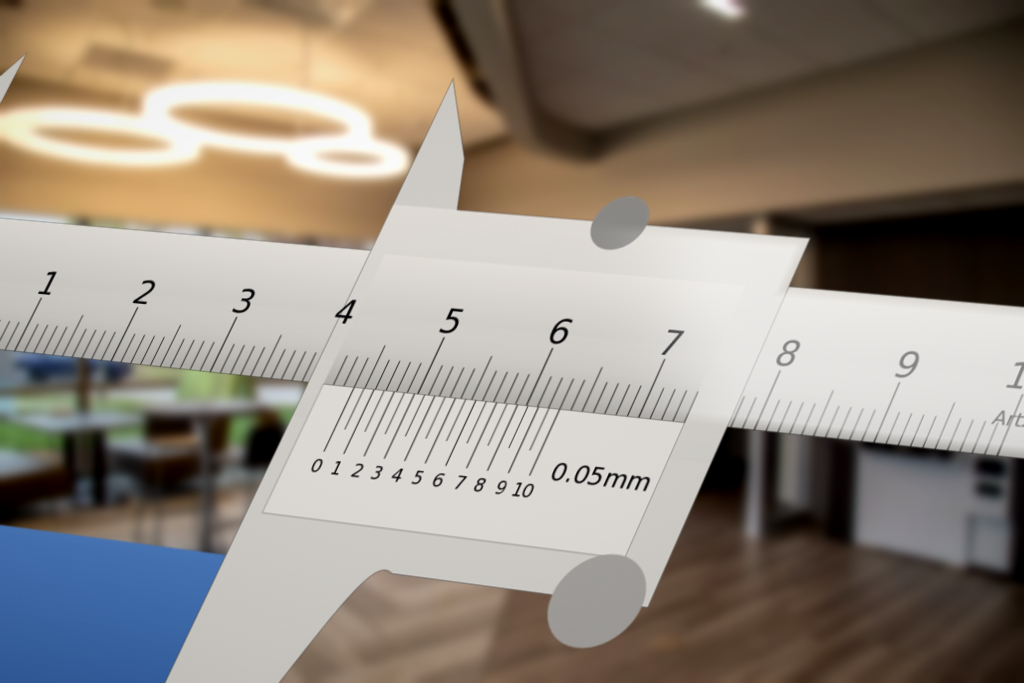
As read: 44.0,mm
